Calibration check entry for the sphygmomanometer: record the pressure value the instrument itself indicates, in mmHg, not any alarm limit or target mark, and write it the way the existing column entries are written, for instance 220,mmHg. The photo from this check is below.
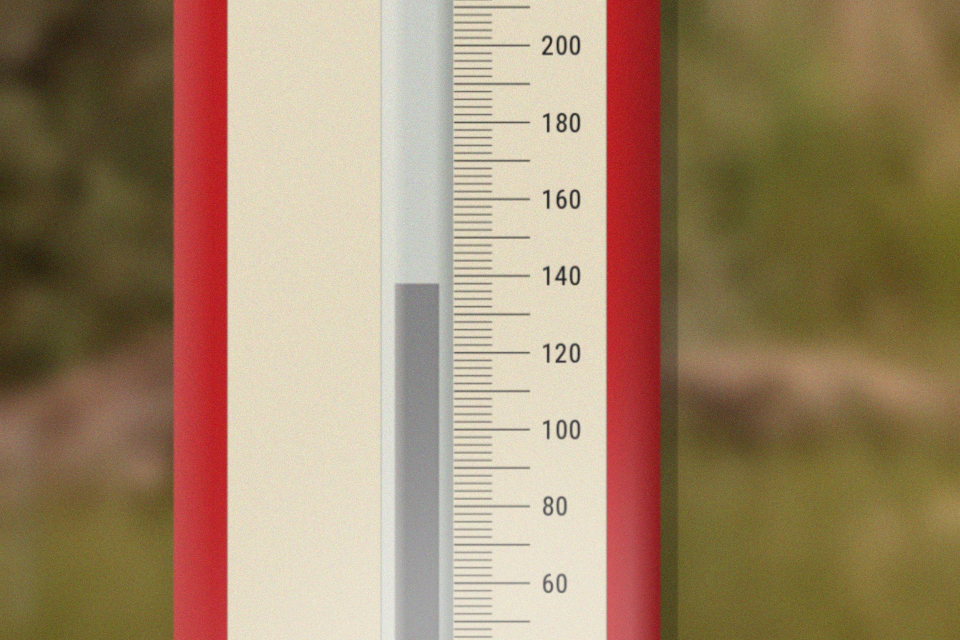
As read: 138,mmHg
